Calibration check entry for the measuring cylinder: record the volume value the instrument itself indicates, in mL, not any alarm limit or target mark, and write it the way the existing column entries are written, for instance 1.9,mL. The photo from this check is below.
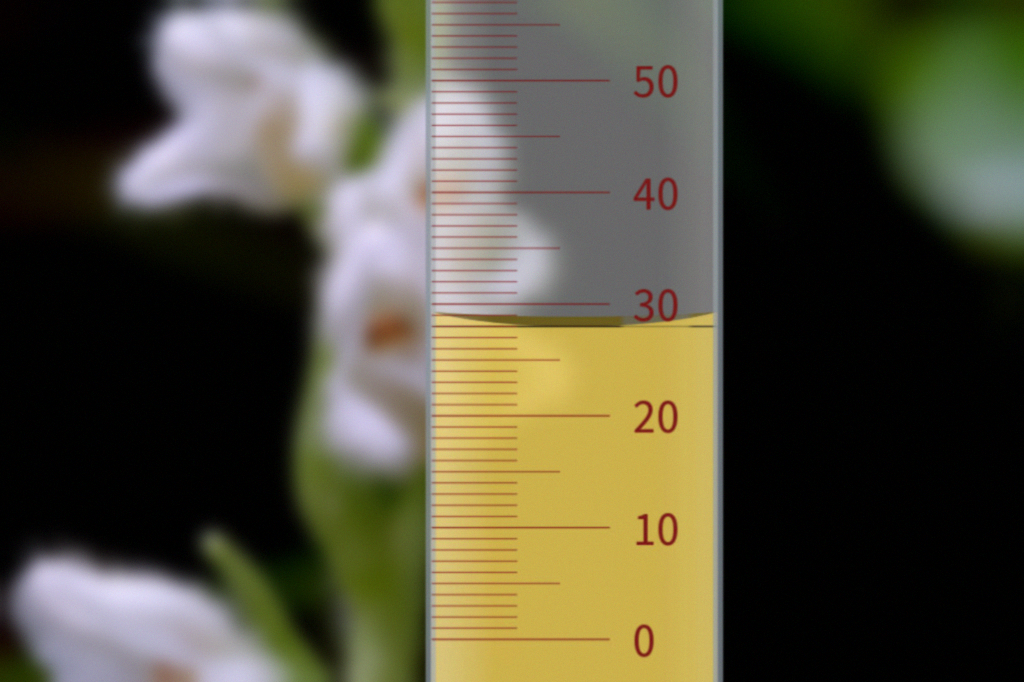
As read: 28,mL
